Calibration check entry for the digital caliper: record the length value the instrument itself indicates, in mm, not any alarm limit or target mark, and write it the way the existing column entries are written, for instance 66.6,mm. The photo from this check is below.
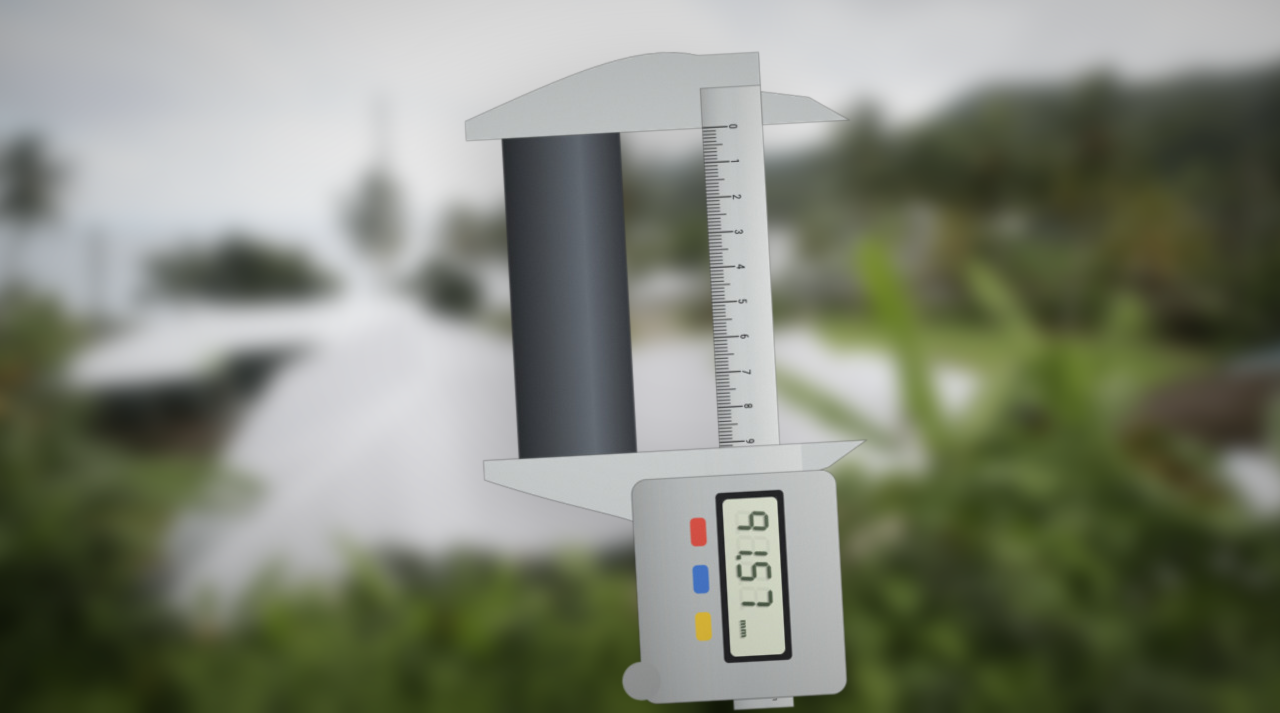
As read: 91.57,mm
